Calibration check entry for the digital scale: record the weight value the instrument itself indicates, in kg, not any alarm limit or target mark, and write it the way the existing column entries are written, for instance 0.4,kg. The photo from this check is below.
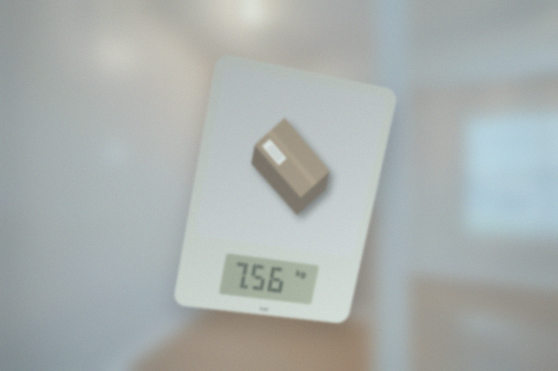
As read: 7.56,kg
